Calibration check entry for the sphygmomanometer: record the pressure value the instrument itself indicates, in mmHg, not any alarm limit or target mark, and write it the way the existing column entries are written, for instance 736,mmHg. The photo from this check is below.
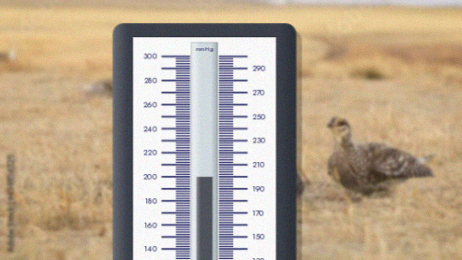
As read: 200,mmHg
